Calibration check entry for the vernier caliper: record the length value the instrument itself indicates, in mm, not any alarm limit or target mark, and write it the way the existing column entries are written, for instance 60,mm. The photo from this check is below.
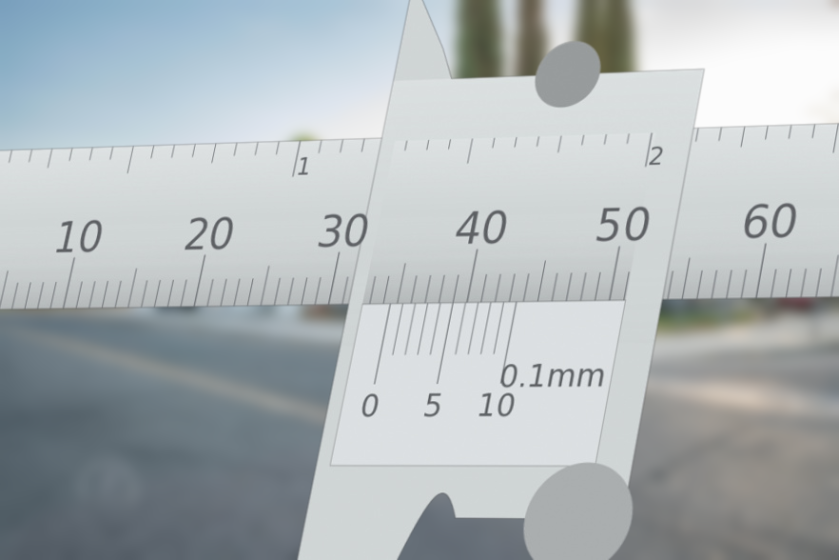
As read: 34.5,mm
